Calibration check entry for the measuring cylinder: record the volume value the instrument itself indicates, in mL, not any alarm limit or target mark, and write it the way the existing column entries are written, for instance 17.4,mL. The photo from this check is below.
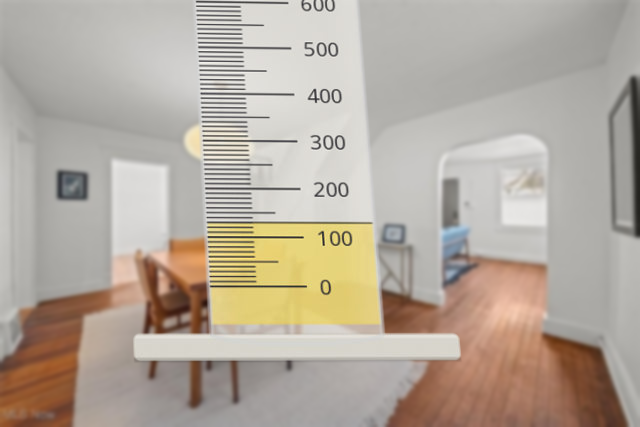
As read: 130,mL
